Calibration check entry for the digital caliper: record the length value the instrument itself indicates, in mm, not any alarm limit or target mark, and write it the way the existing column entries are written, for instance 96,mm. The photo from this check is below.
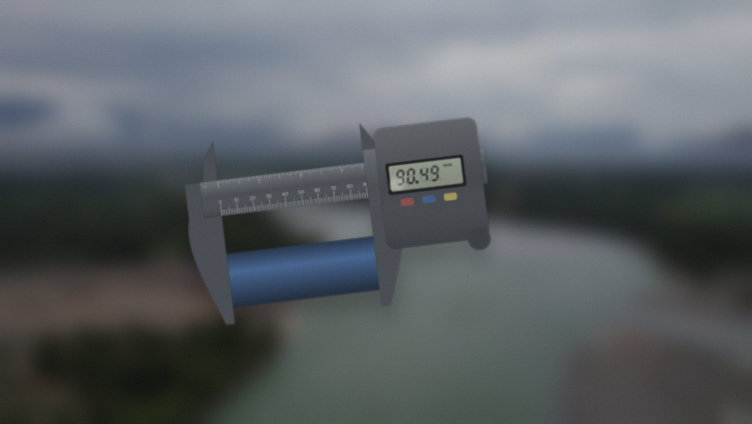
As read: 90.49,mm
